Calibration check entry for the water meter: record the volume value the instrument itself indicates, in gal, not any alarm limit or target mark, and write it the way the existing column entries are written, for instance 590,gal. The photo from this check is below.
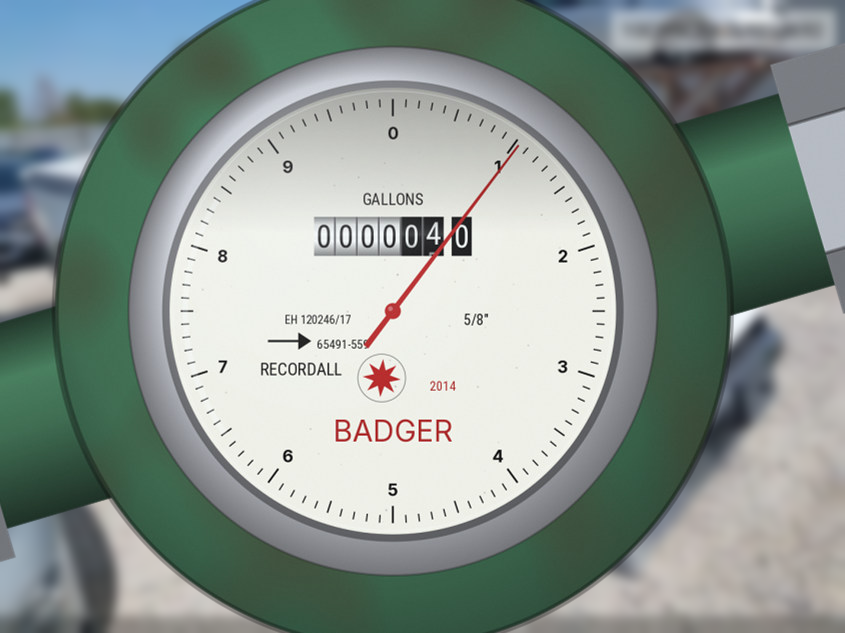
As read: 41.0,gal
